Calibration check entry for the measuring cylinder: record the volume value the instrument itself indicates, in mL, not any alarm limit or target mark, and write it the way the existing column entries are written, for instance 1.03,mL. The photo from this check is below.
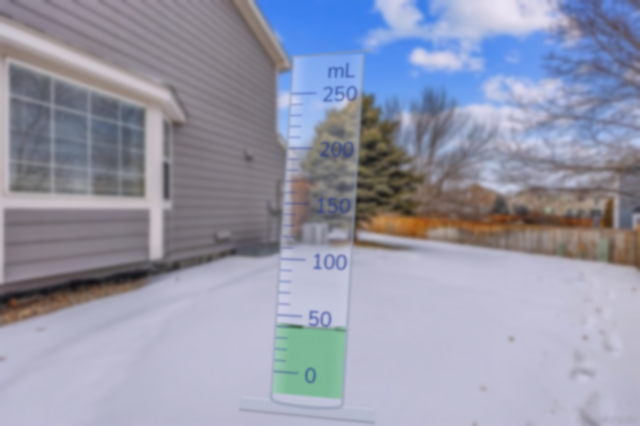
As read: 40,mL
